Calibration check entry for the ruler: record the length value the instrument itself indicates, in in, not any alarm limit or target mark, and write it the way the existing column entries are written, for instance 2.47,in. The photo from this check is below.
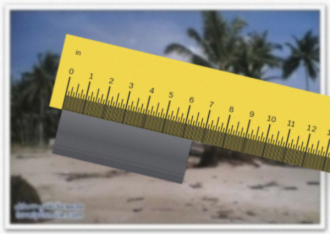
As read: 6.5,in
